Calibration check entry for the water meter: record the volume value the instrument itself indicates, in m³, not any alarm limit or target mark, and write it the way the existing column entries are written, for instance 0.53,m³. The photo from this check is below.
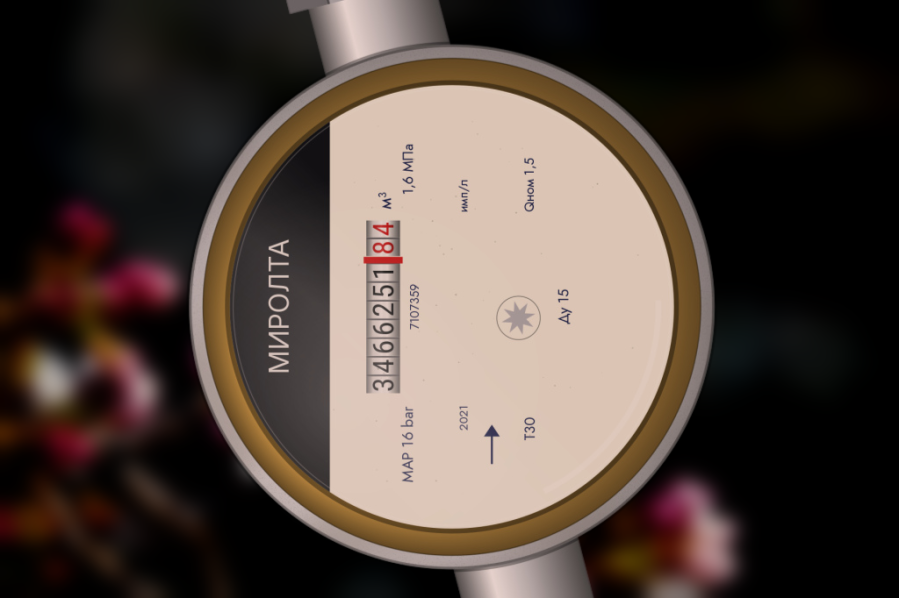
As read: 3466251.84,m³
